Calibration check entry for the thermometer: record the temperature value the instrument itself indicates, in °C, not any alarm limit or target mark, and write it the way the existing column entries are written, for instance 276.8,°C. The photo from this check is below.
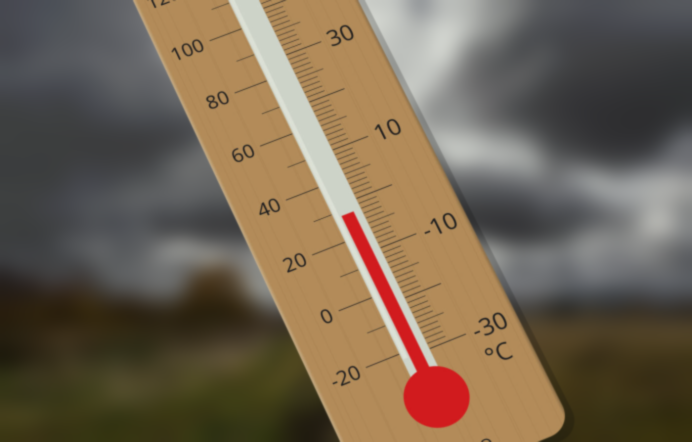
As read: -2,°C
